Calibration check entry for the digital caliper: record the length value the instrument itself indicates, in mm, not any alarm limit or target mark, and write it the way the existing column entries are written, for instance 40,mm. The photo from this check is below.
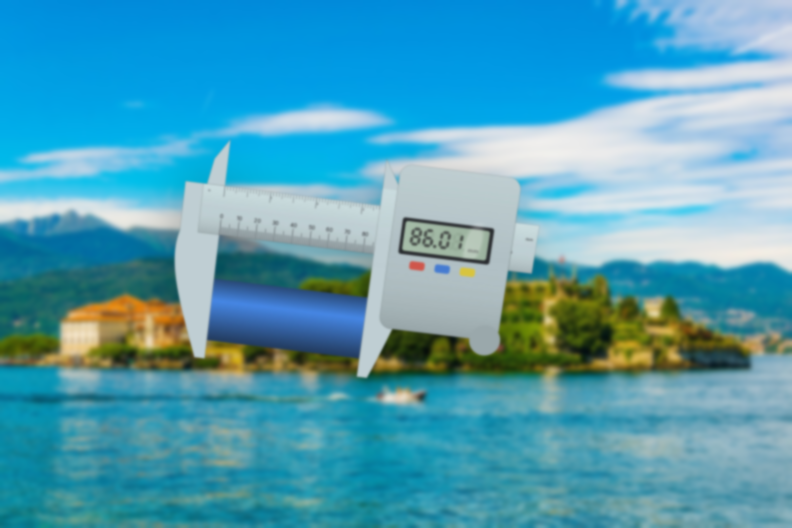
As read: 86.01,mm
